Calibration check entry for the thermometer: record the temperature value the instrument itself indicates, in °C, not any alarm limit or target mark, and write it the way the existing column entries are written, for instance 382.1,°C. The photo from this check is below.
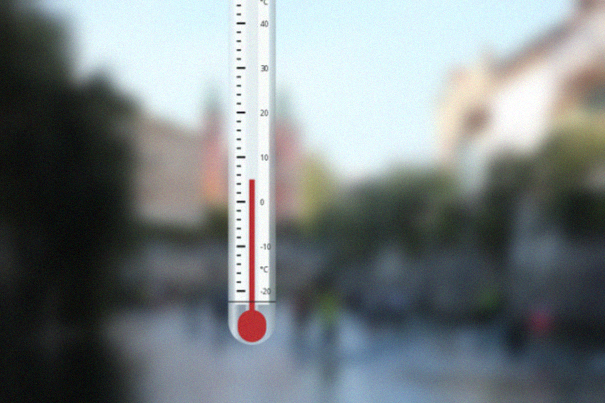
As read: 5,°C
